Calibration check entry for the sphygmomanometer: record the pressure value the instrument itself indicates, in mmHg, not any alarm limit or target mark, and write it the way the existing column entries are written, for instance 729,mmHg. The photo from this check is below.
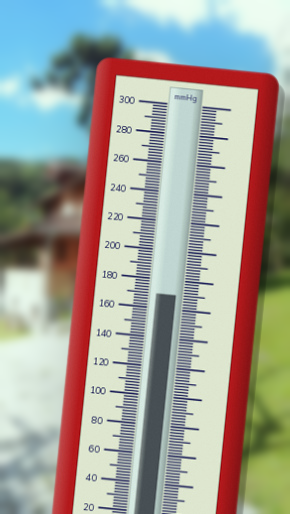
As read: 170,mmHg
